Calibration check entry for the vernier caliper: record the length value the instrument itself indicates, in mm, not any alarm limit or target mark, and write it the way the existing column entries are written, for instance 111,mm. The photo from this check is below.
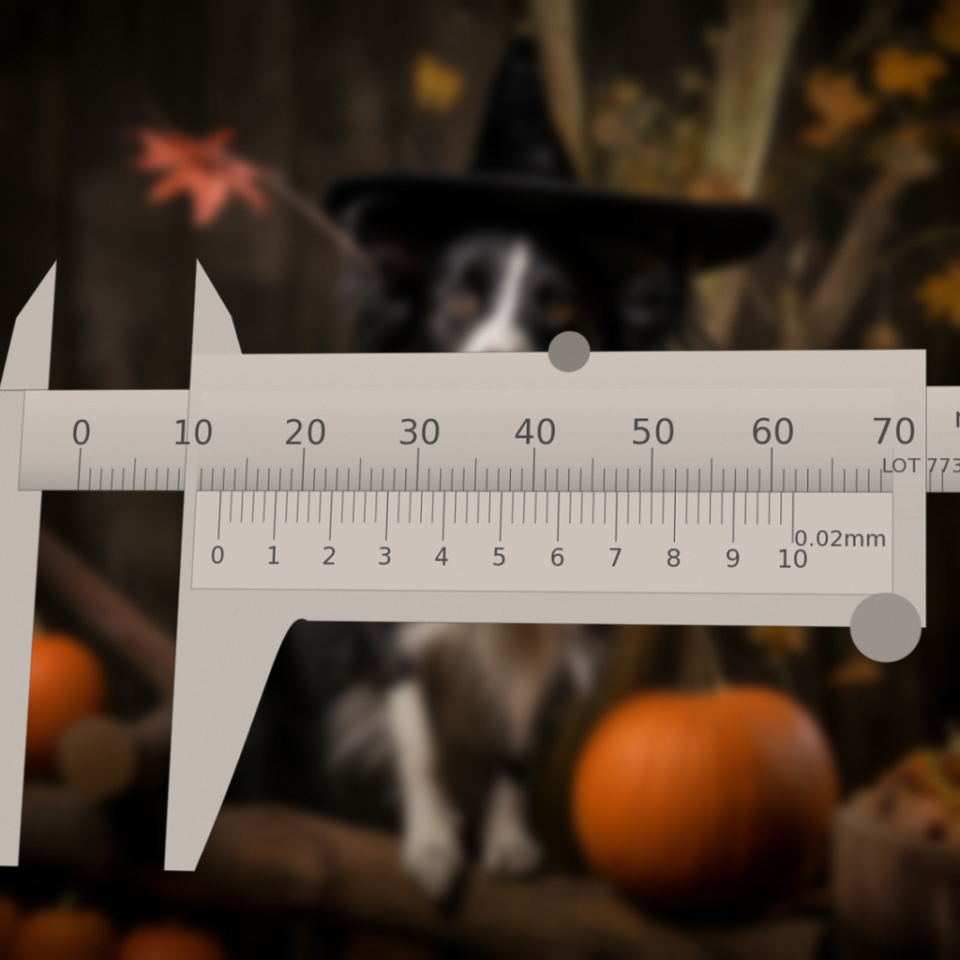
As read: 12.8,mm
